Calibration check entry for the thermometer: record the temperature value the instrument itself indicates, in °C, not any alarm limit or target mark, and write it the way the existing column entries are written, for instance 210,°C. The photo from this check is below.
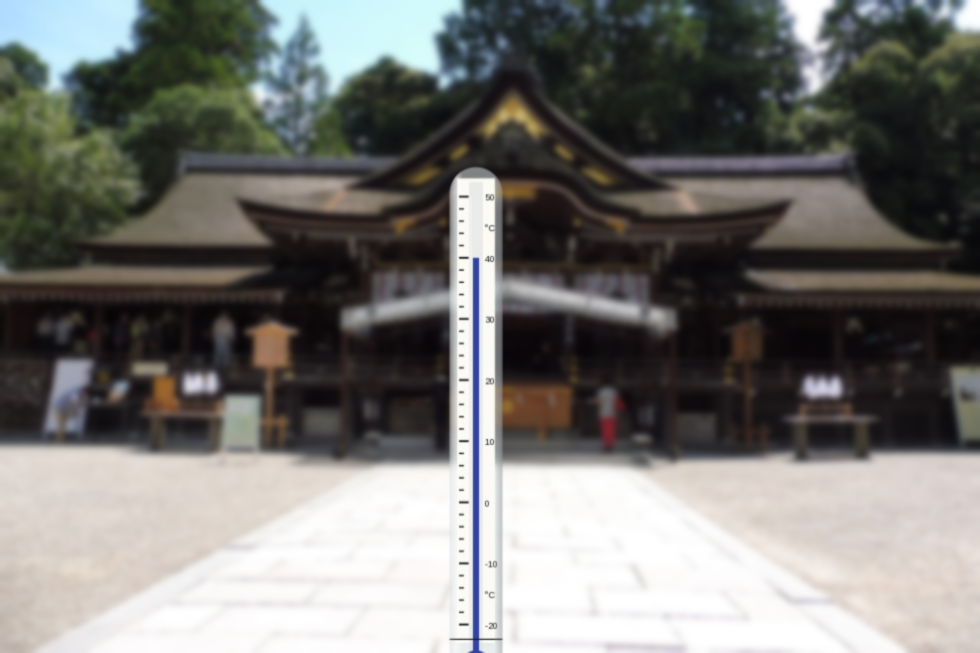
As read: 40,°C
